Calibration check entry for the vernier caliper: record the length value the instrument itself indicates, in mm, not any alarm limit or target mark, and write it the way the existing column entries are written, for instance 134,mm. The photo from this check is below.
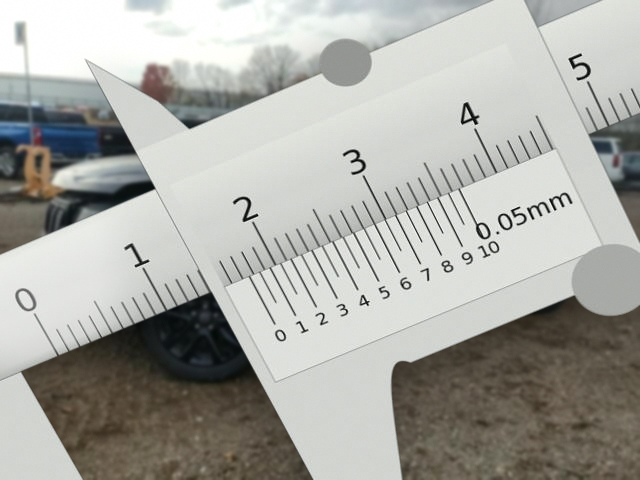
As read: 17.6,mm
